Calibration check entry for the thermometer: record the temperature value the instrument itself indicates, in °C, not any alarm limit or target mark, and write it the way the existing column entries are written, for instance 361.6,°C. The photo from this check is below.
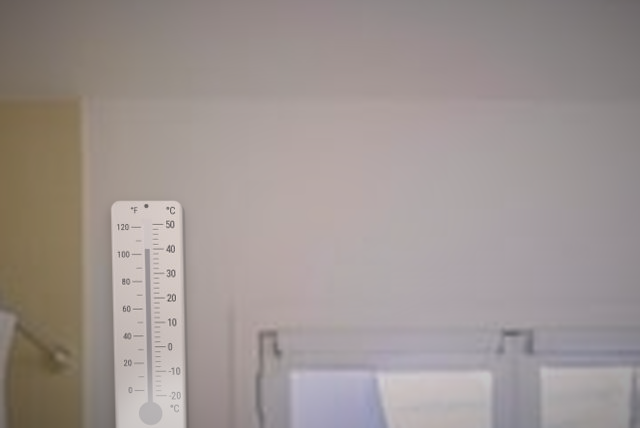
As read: 40,°C
